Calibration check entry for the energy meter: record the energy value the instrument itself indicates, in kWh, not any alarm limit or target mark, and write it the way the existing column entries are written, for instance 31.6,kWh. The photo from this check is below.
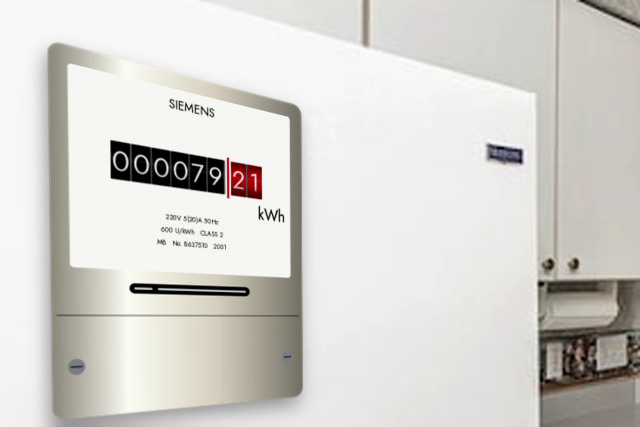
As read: 79.21,kWh
